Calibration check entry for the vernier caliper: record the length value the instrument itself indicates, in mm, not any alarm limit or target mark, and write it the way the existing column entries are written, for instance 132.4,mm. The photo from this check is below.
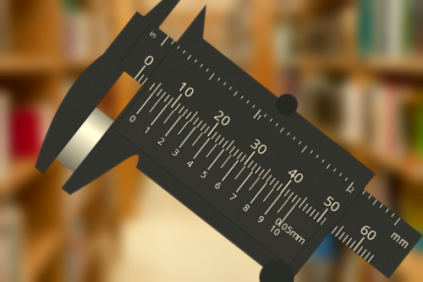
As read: 5.0,mm
